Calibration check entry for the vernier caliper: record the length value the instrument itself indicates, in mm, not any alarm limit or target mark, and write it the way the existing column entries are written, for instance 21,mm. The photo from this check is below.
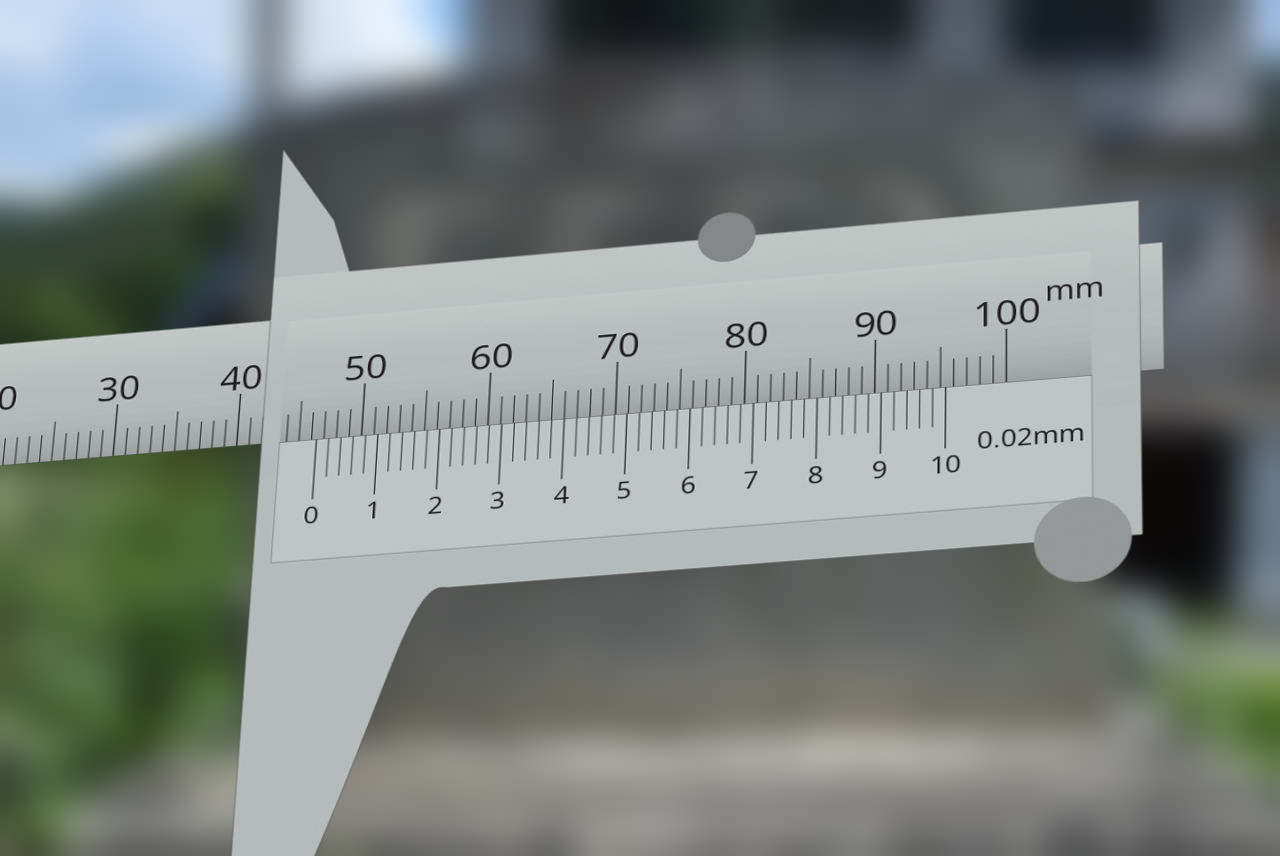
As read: 46.4,mm
